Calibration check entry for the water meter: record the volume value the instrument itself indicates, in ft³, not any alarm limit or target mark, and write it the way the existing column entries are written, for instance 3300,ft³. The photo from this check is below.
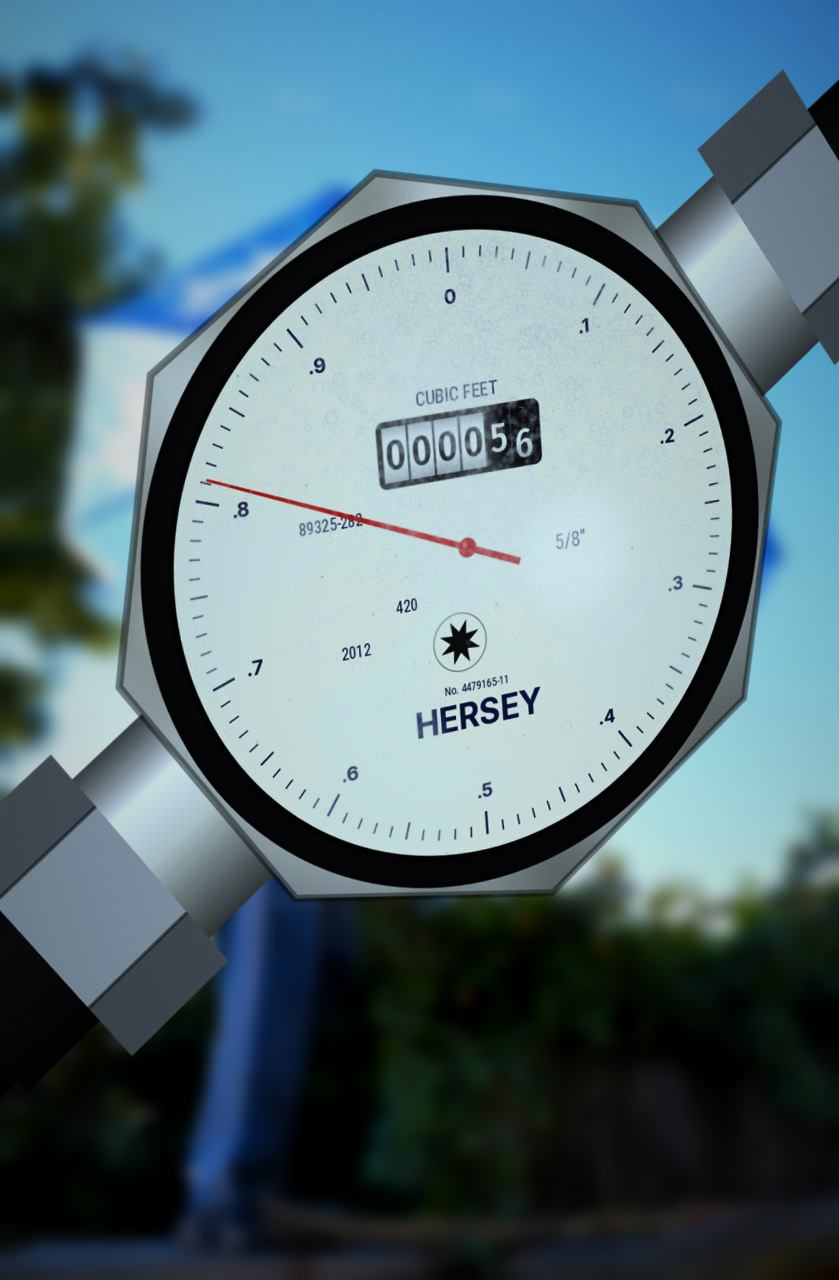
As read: 55.81,ft³
